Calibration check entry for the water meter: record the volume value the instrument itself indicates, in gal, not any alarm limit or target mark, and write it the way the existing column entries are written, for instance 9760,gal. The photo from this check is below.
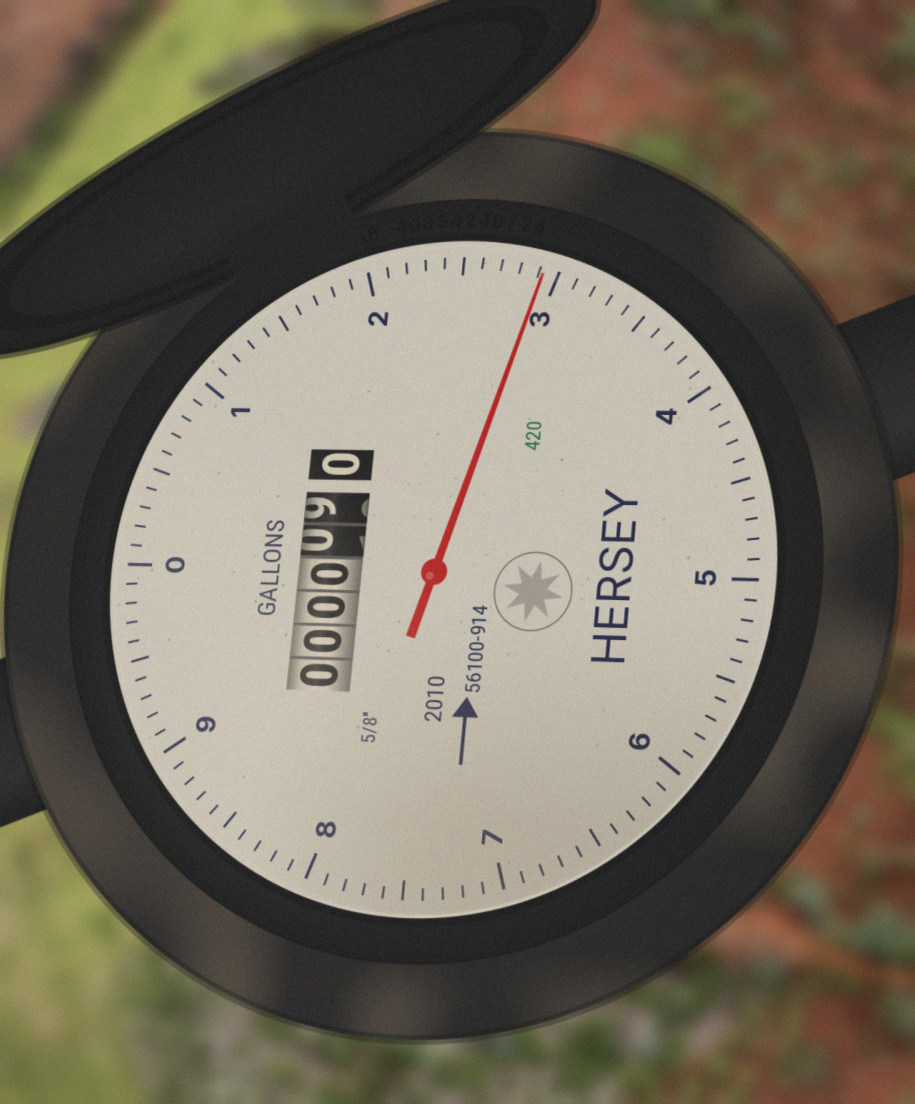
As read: 92.9,gal
